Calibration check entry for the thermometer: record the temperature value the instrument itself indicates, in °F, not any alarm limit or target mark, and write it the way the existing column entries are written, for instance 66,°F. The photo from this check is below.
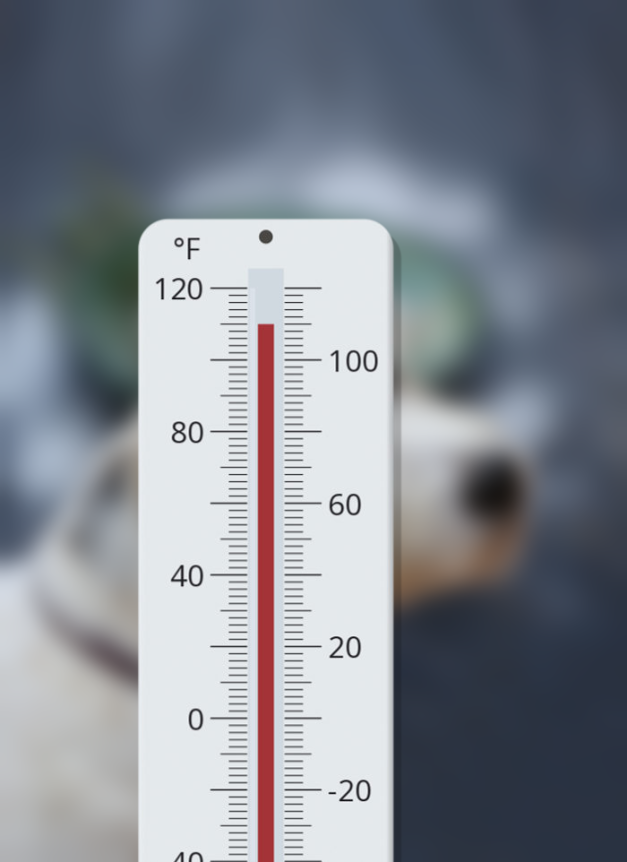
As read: 110,°F
